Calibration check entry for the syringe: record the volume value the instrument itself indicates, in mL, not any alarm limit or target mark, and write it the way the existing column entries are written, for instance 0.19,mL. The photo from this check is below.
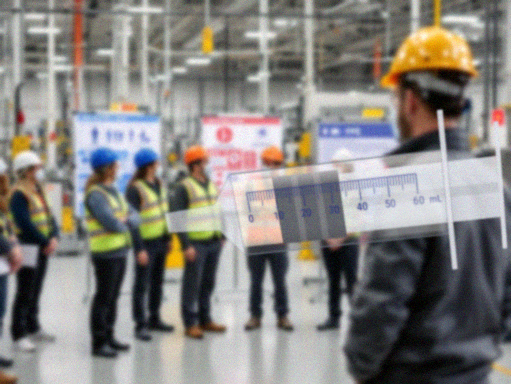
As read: 10,mL
